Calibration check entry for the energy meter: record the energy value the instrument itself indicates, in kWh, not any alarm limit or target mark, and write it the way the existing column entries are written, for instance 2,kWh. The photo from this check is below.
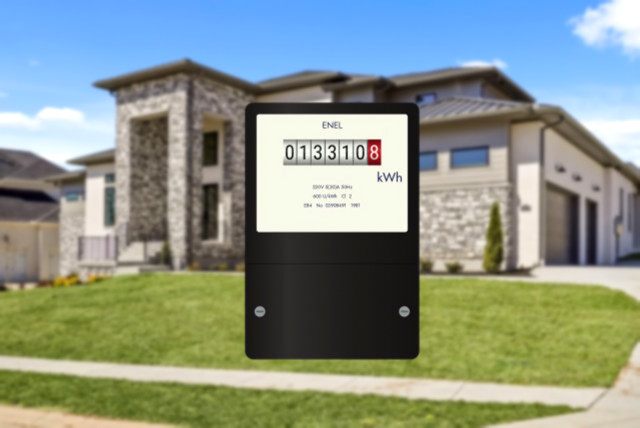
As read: 13310.8,kWh
